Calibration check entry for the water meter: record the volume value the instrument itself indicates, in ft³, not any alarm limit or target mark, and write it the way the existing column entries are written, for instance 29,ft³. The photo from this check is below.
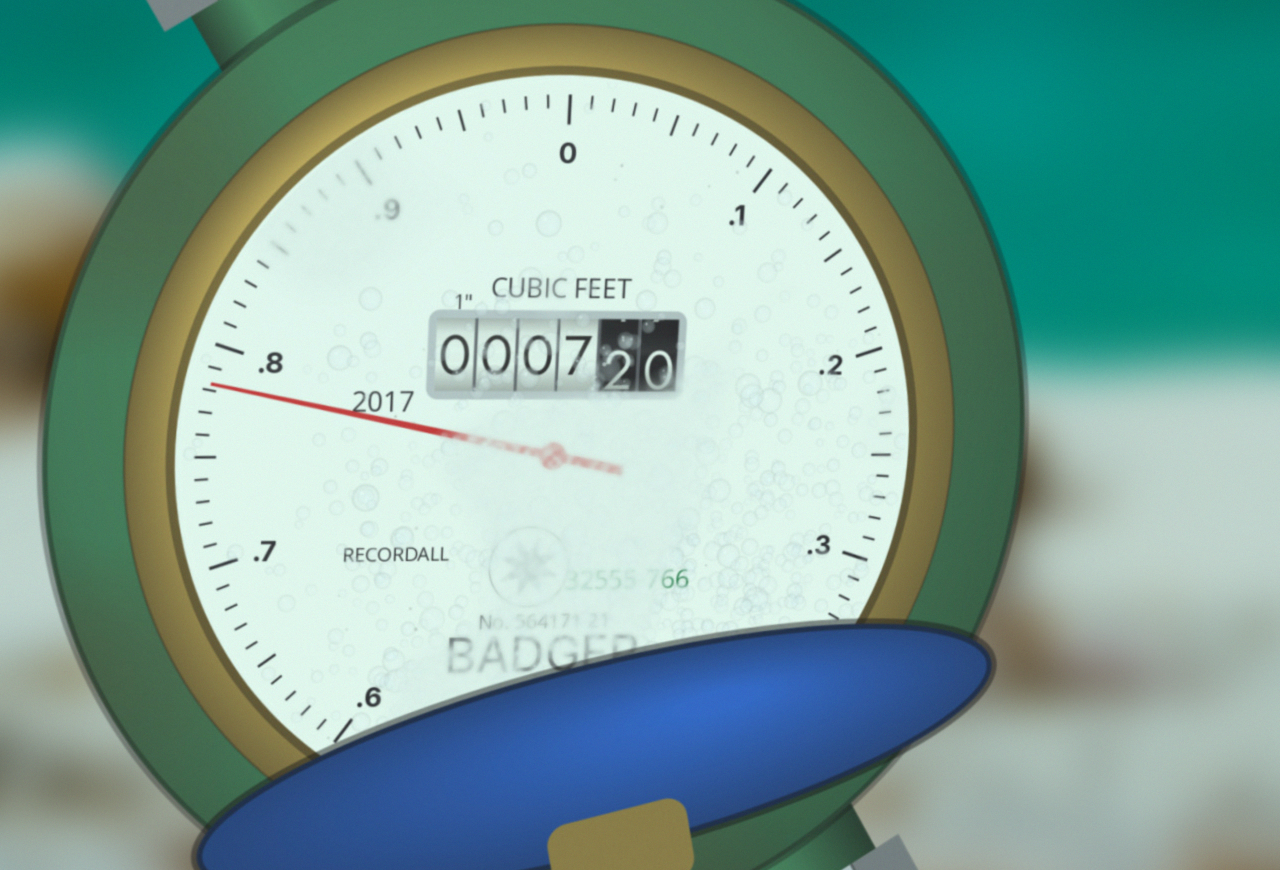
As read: 719.78,ft³
